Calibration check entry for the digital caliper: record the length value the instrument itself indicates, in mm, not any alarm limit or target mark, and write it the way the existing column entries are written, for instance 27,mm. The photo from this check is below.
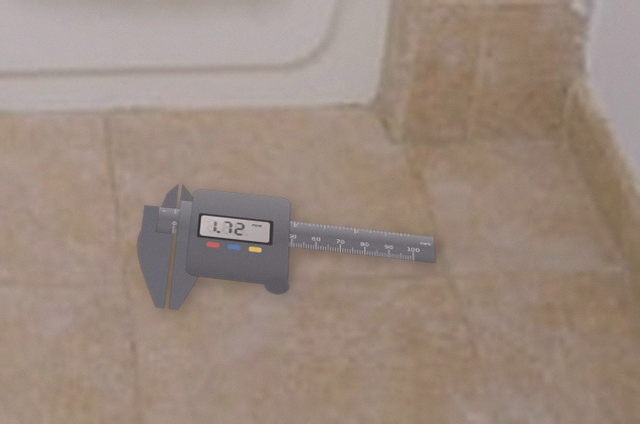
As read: 1.72,mm
